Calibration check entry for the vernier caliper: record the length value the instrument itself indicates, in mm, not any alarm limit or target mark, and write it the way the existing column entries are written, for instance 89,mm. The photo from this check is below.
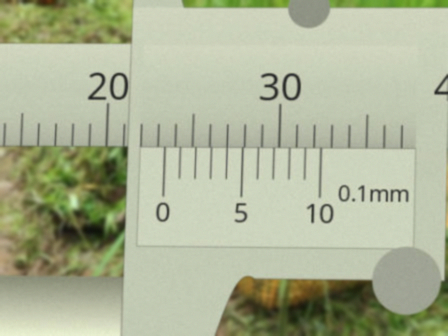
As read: 23.4,mm
